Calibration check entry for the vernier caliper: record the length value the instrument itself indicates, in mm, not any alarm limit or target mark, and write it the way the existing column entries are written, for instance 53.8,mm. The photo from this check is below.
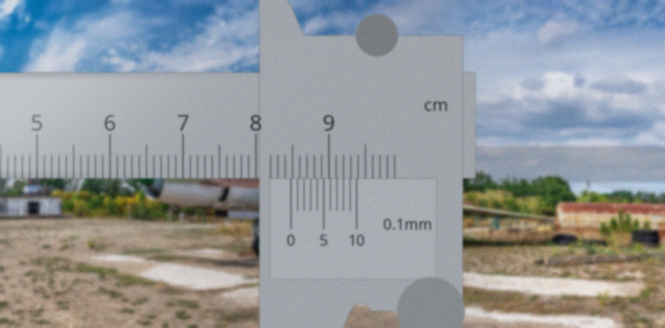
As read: 84.8,mm
